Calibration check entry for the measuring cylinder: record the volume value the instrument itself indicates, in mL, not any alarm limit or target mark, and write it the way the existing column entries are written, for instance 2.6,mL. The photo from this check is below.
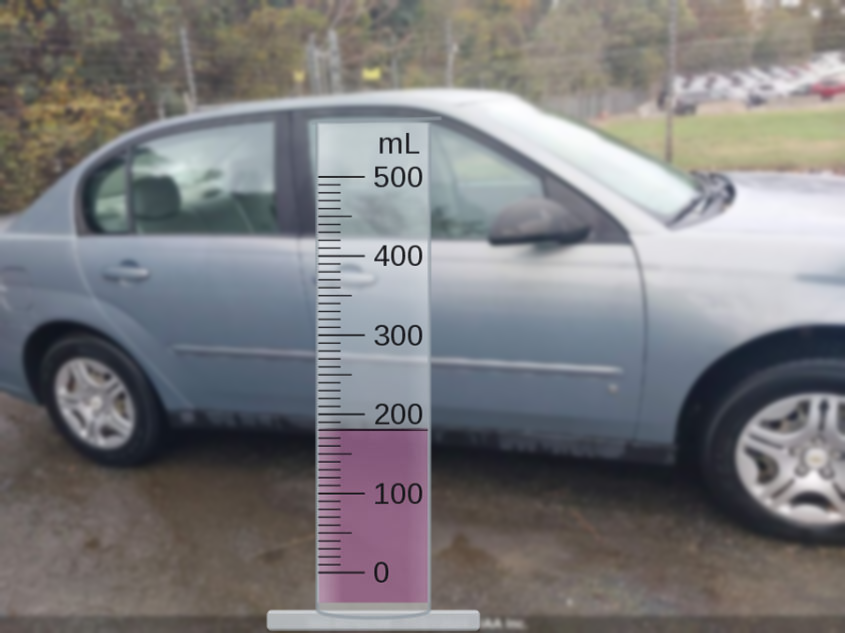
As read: 180,mL
